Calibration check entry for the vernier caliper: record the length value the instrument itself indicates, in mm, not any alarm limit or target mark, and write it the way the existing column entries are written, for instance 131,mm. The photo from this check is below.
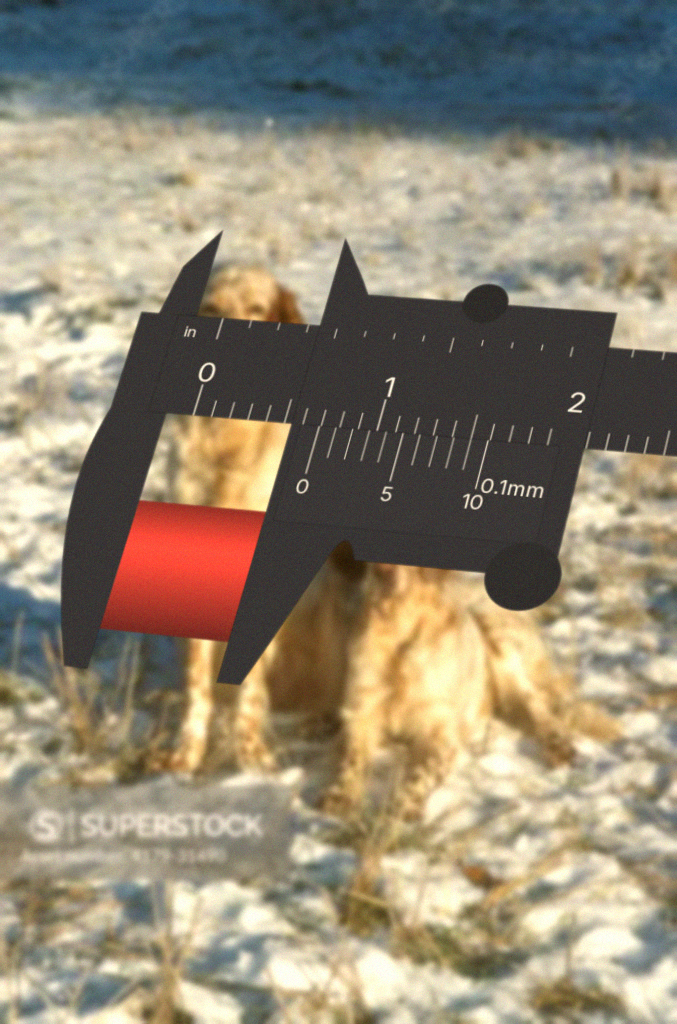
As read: 6.9,mm
